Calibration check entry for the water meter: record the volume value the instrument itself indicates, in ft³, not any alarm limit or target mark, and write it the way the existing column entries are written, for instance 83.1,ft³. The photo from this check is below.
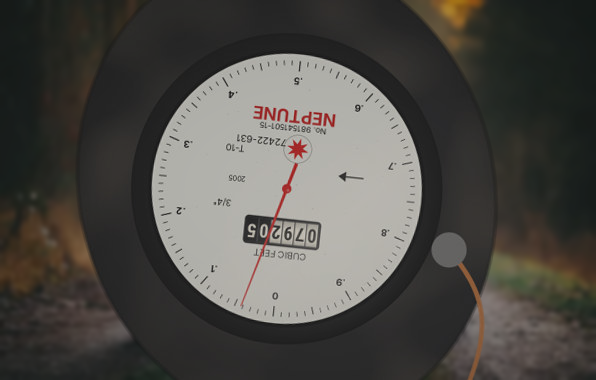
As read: 79205.04,ft³
